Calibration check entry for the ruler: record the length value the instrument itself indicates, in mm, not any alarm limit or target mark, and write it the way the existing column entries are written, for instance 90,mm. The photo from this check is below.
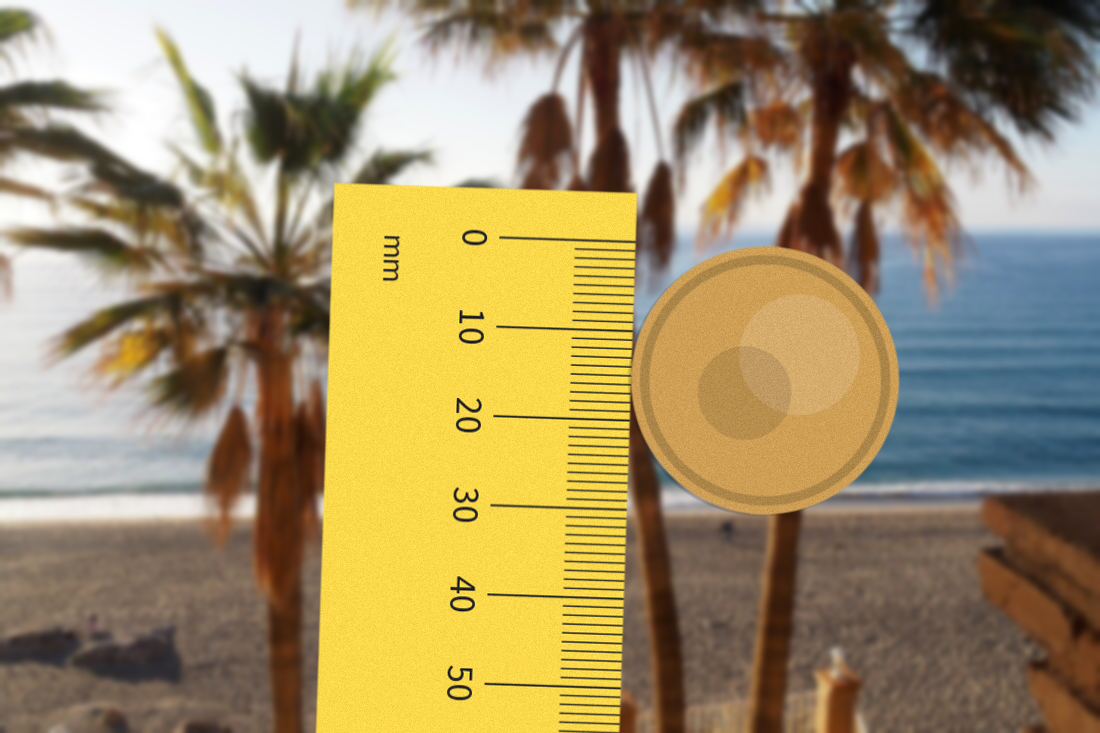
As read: 30,mm
